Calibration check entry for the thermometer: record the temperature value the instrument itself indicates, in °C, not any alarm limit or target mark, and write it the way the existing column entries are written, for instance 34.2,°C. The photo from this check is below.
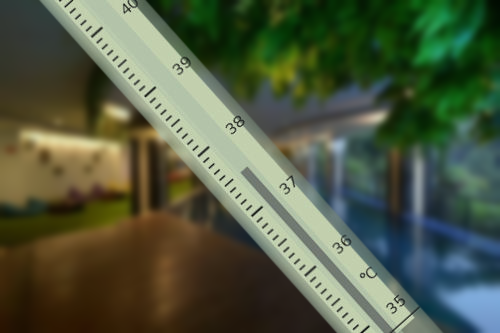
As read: 37.5,°C
